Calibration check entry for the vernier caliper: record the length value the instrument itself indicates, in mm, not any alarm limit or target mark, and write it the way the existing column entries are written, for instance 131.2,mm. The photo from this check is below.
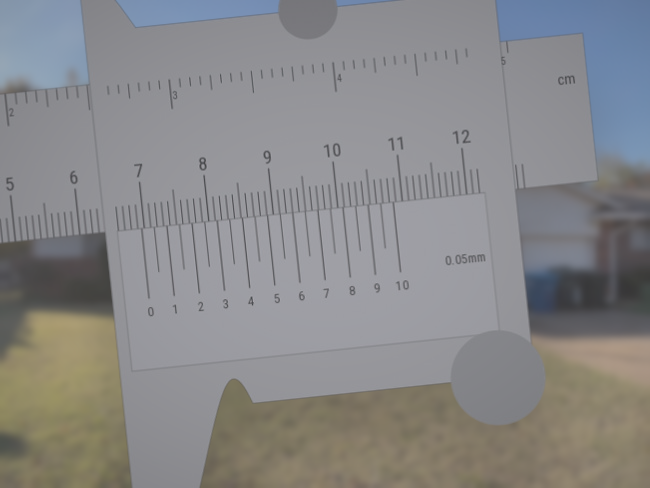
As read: 69.6,mm
